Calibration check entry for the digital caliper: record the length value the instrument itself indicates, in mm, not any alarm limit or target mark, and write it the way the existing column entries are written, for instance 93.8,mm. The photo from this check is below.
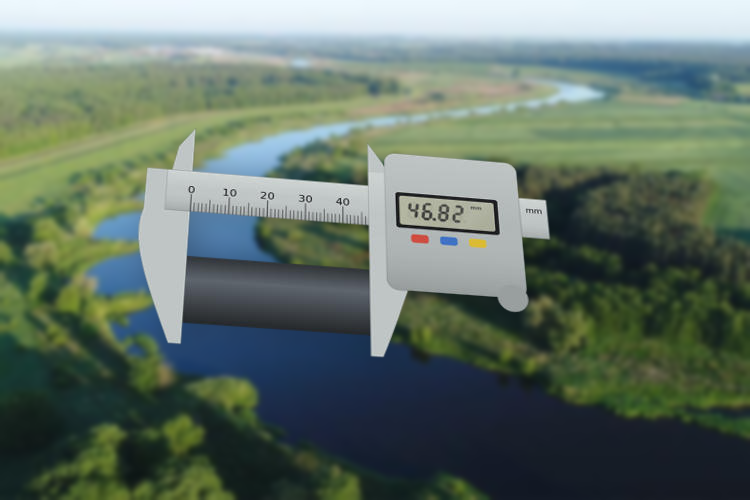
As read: 46.82,mm
